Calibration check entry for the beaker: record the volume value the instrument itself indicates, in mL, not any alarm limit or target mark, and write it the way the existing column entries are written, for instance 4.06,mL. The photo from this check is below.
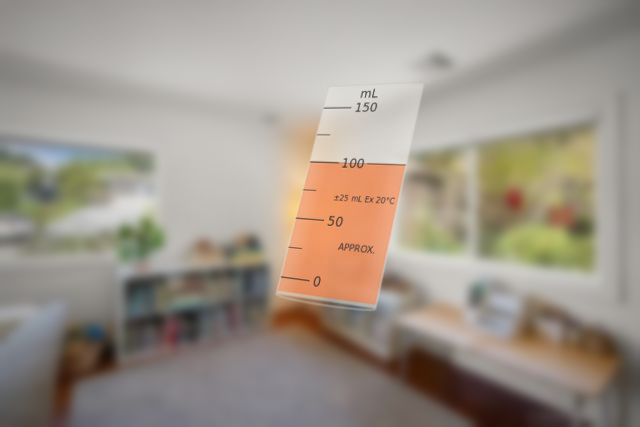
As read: 100,mL
